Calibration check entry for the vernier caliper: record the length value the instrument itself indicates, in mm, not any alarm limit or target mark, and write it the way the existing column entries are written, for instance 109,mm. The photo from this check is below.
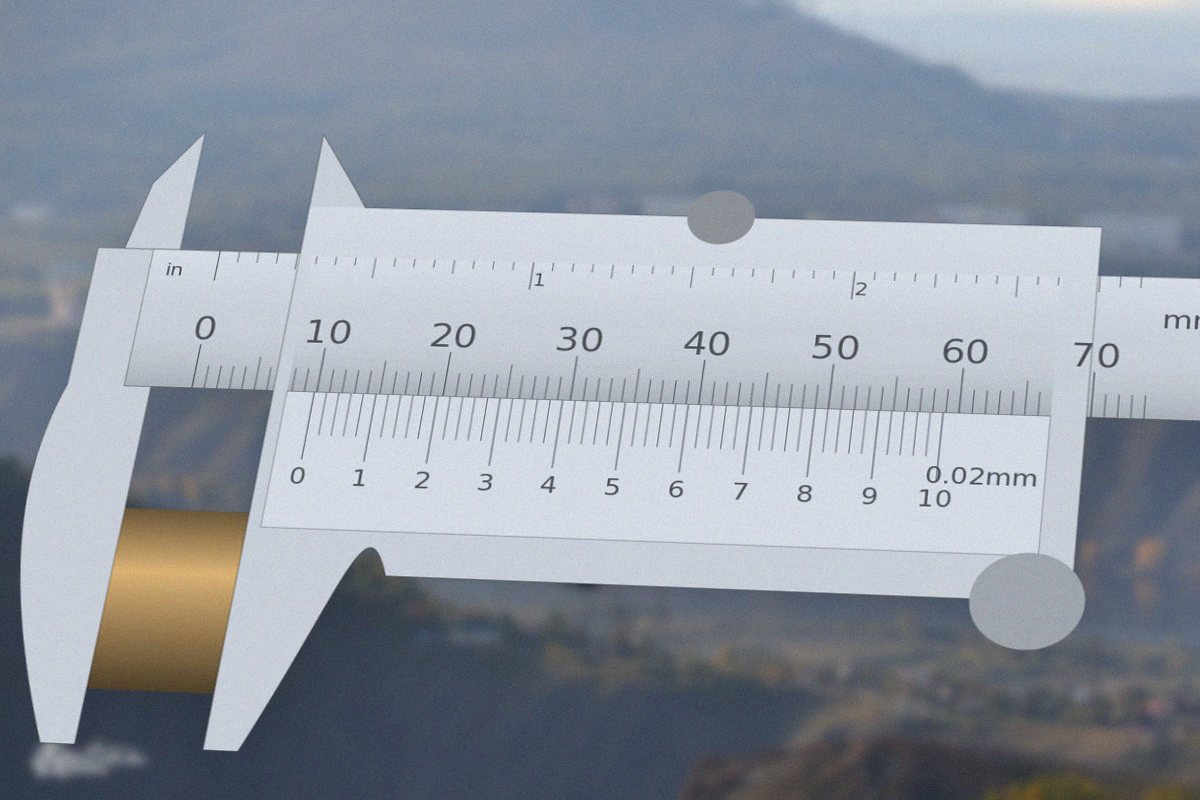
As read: 9.8,mm
